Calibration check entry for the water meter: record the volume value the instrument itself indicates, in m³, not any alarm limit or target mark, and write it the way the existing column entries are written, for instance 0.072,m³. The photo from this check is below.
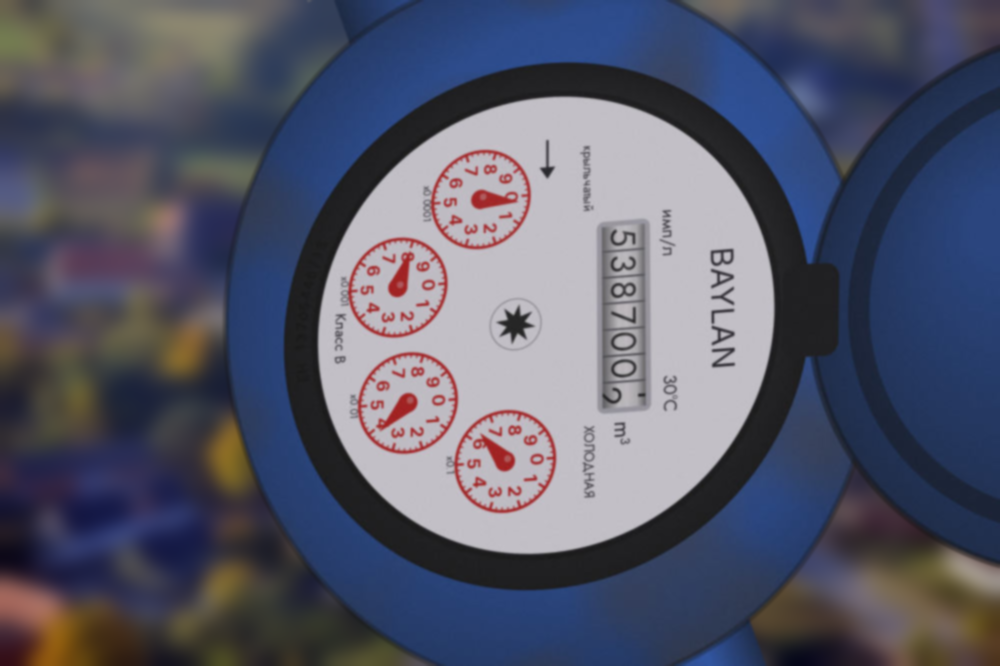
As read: 5387001.6380,m³
